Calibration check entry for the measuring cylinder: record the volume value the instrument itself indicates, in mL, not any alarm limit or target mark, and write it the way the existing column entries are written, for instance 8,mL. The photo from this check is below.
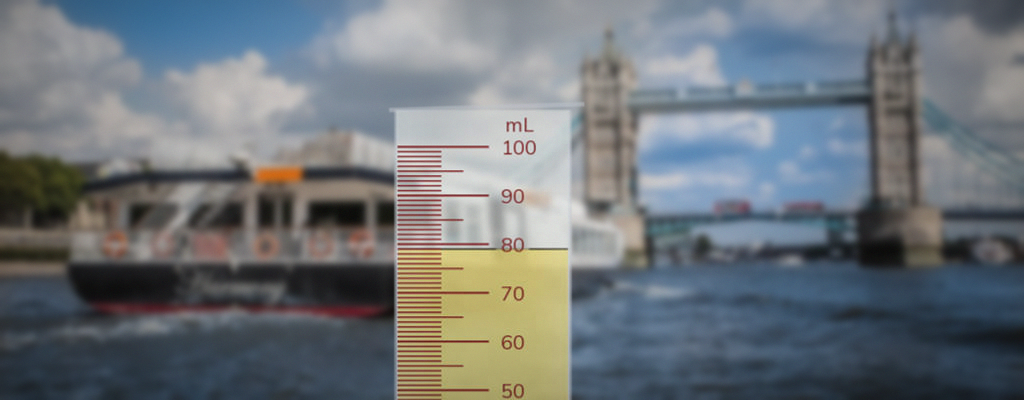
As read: 79,mL
